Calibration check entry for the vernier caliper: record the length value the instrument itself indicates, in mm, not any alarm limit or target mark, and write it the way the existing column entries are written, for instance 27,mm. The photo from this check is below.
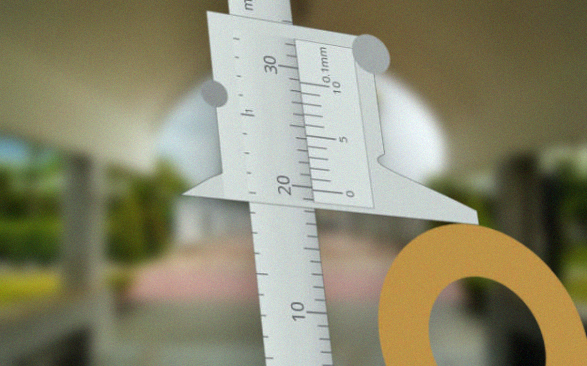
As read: 19.8,mm
